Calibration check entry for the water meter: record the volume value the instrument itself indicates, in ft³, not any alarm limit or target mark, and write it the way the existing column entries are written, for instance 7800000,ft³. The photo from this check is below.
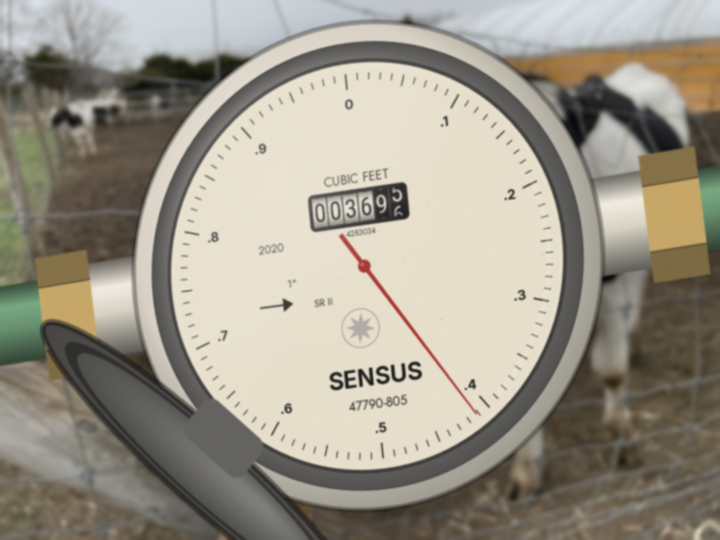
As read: 3695.41,ft³
